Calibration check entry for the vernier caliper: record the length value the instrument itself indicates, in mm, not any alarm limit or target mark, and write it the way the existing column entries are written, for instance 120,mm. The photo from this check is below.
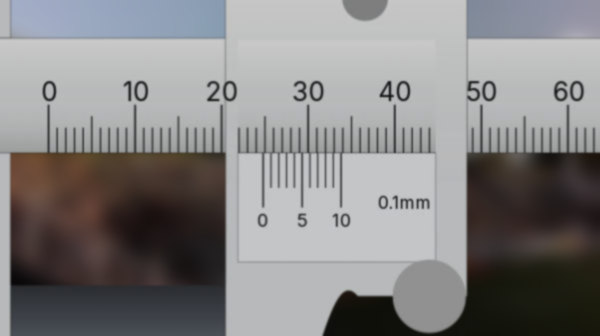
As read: 24.8,mm
